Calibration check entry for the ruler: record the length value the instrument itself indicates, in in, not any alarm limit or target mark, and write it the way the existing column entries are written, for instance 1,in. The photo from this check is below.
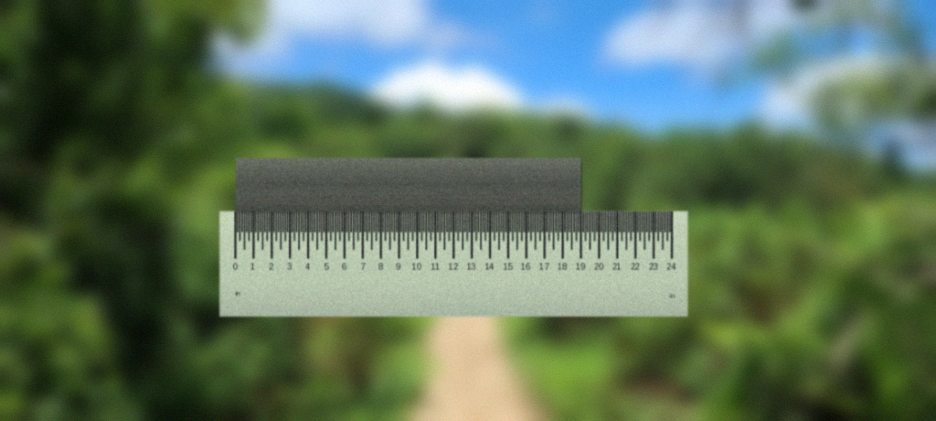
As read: 19,in
